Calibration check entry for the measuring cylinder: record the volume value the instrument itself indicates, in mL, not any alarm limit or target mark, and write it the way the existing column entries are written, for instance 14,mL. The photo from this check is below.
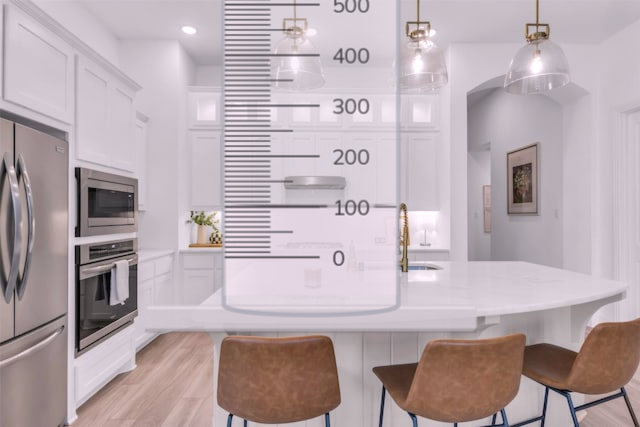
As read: 100,mL
